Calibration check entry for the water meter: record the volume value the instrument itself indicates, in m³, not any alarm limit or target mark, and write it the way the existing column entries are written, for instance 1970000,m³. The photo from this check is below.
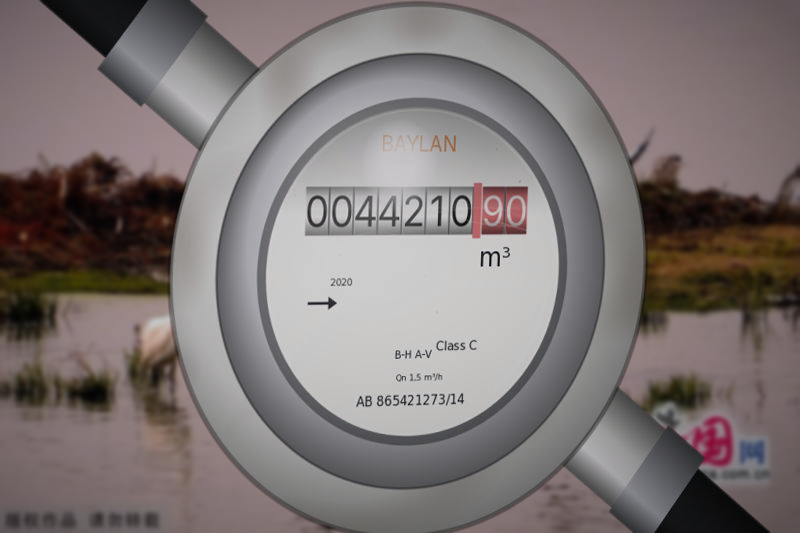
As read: 44210.90,m³
